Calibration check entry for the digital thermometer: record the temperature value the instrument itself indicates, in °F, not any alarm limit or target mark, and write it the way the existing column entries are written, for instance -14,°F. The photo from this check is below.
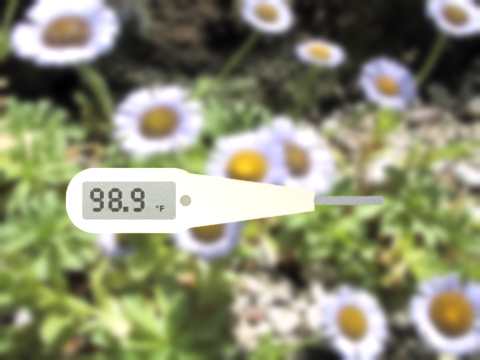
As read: 98.9,°F
